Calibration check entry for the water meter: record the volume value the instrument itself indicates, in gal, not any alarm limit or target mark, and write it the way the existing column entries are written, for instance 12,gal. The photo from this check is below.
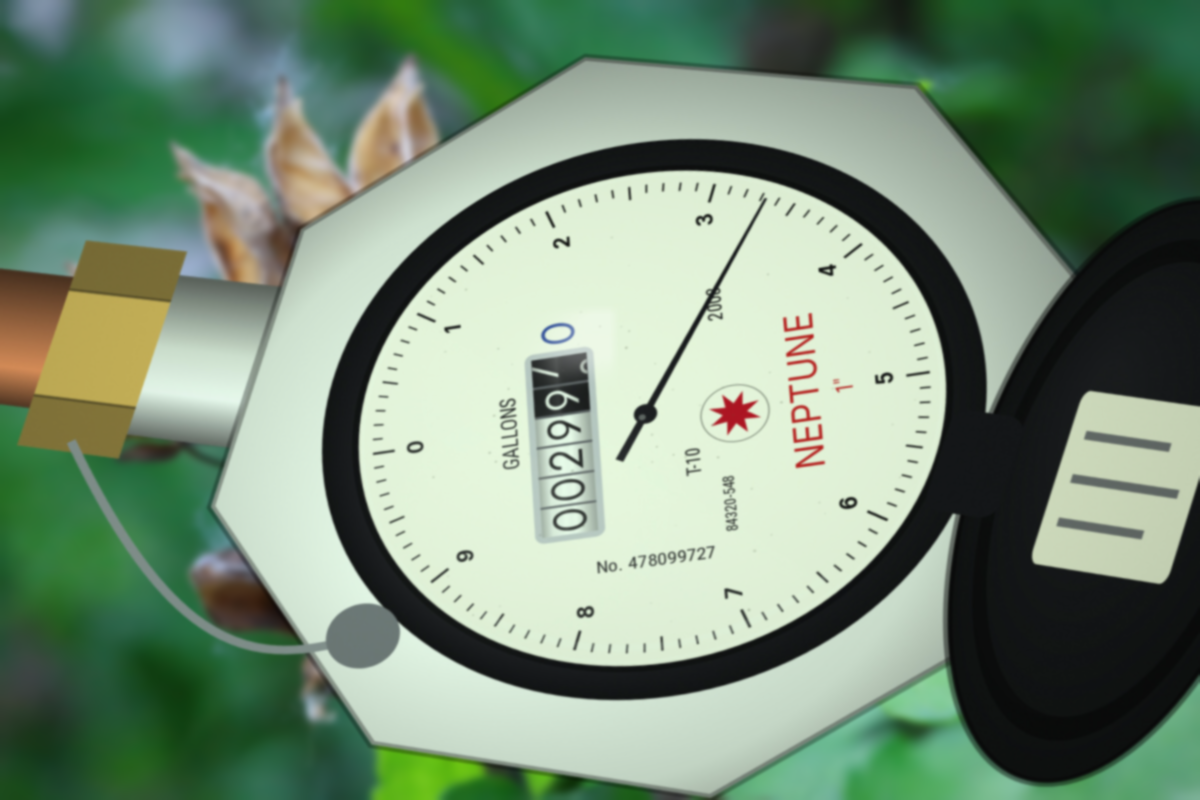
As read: 29973.3,gal
